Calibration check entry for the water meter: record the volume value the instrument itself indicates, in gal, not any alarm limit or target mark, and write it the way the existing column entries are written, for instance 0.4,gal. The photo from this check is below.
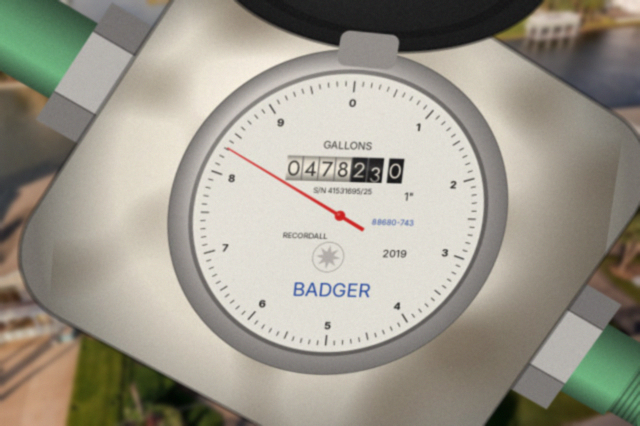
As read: 478228.3,gal
